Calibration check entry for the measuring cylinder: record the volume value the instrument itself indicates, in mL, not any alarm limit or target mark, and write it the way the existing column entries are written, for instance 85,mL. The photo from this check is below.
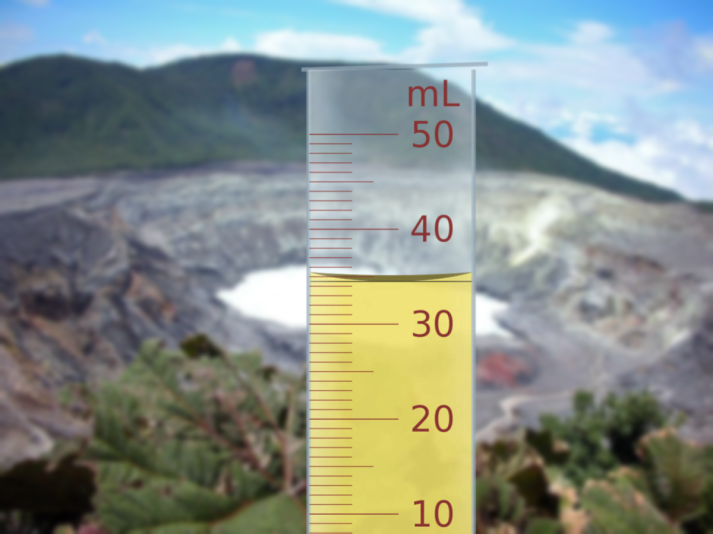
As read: 34.5,mL
